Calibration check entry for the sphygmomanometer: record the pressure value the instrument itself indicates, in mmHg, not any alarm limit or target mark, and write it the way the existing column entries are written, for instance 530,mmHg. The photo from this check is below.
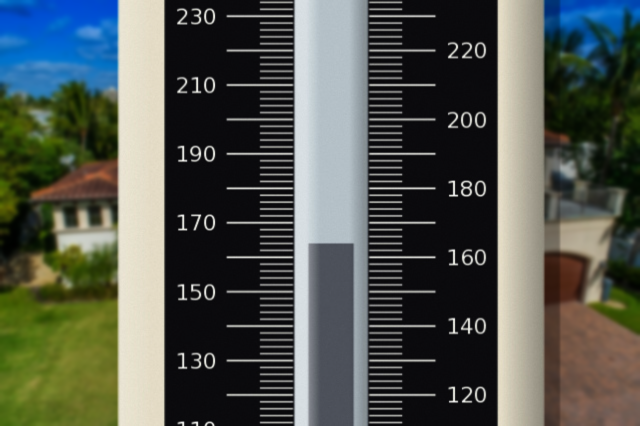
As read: 164,mmHg
